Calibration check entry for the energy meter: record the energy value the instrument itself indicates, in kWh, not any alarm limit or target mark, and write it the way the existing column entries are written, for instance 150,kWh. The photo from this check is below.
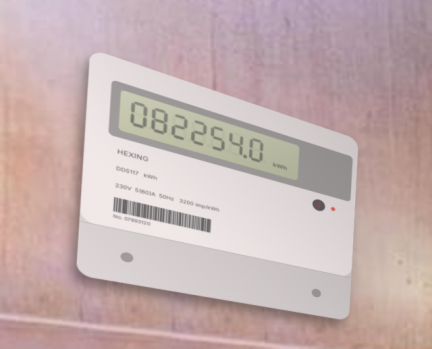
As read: 82254.0,kWh
